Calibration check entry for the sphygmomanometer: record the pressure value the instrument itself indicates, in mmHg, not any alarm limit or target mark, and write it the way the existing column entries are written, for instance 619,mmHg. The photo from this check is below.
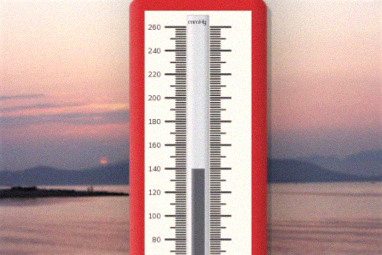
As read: 140,mmHg
